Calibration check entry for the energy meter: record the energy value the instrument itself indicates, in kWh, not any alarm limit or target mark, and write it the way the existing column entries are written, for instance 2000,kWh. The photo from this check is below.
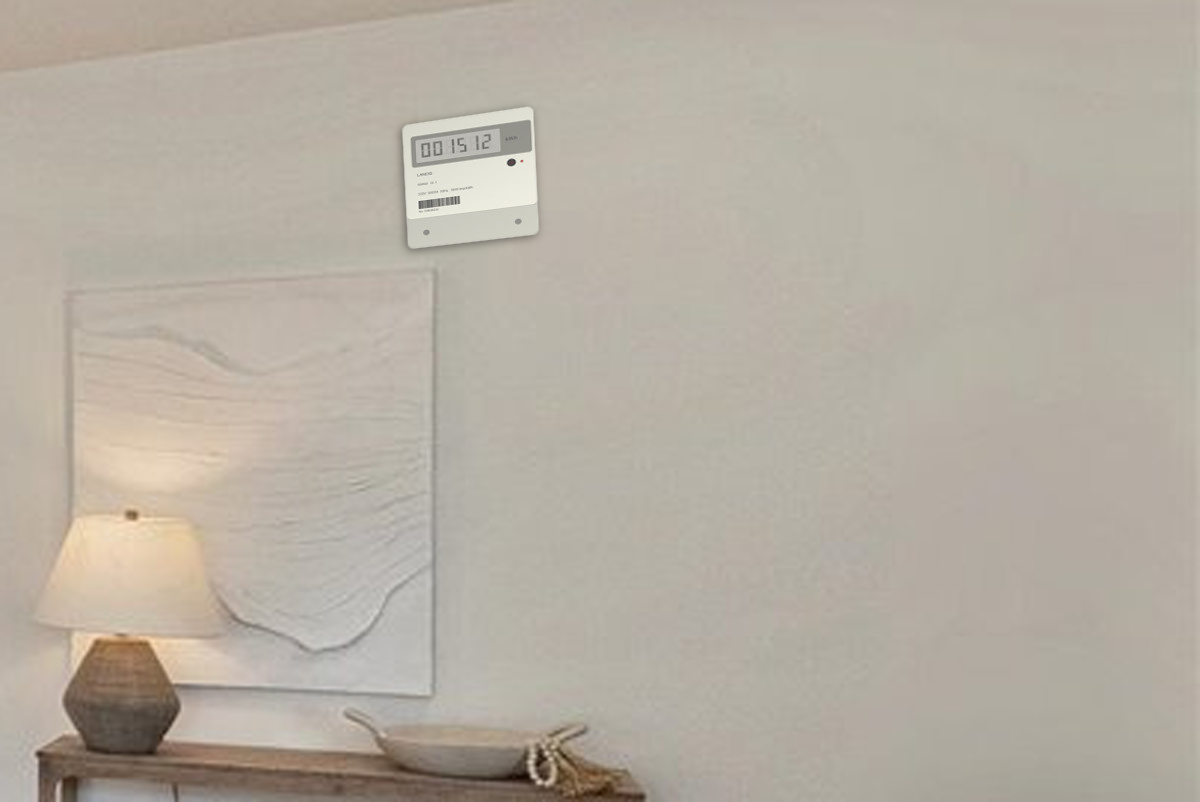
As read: 1512,kWh
